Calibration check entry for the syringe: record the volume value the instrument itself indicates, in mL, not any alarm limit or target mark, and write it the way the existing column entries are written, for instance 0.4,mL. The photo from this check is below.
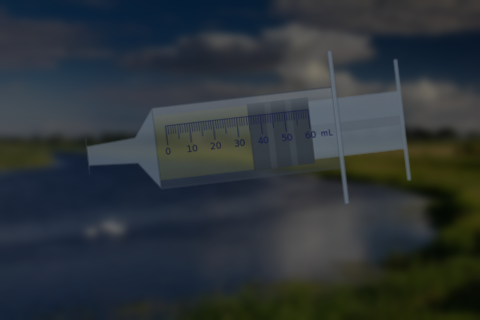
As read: 35,mL
